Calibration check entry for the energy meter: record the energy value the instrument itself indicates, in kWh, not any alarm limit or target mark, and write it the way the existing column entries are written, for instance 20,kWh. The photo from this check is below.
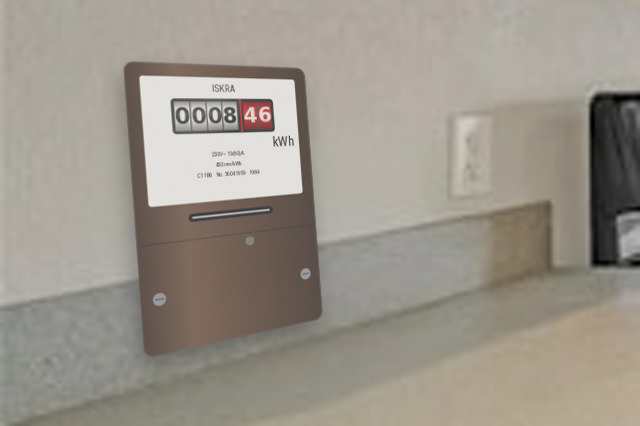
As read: 8.46,kWh
